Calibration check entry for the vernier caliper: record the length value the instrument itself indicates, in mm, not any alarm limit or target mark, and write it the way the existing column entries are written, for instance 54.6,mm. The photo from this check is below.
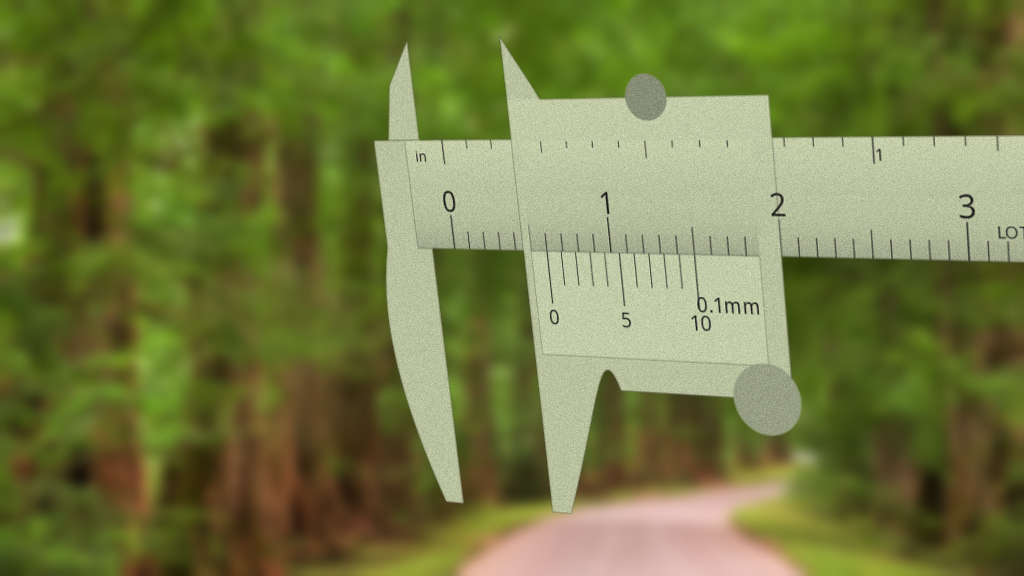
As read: 6.0,mm
